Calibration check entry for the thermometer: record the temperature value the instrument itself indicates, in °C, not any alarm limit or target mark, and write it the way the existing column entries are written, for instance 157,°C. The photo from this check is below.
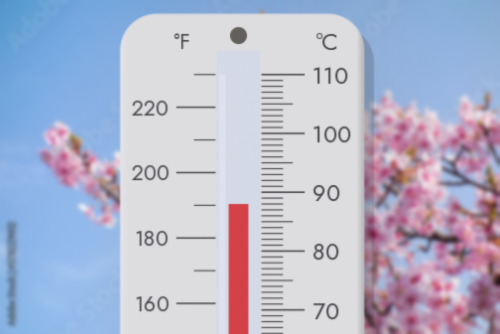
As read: 88,°C
